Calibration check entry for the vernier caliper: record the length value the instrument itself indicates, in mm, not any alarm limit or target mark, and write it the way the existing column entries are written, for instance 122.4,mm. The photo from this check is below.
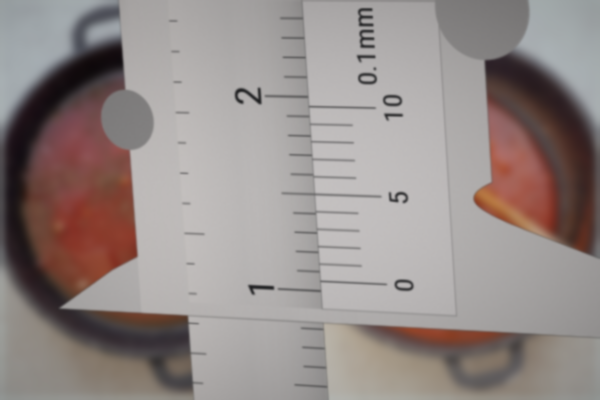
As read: 10.5,mm
